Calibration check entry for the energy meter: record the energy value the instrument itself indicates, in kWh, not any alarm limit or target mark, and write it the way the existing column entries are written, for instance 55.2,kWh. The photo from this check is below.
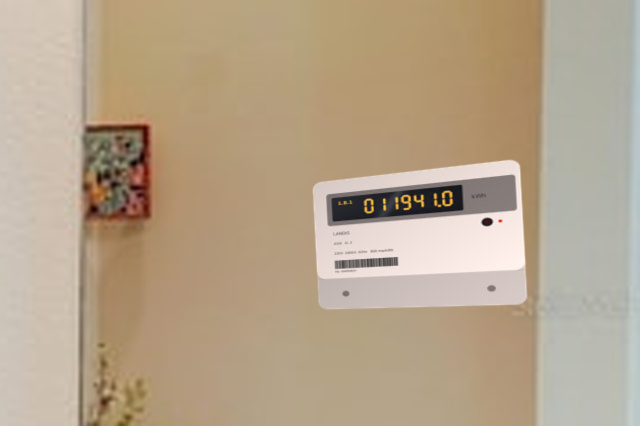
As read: 11941.0,kWh
